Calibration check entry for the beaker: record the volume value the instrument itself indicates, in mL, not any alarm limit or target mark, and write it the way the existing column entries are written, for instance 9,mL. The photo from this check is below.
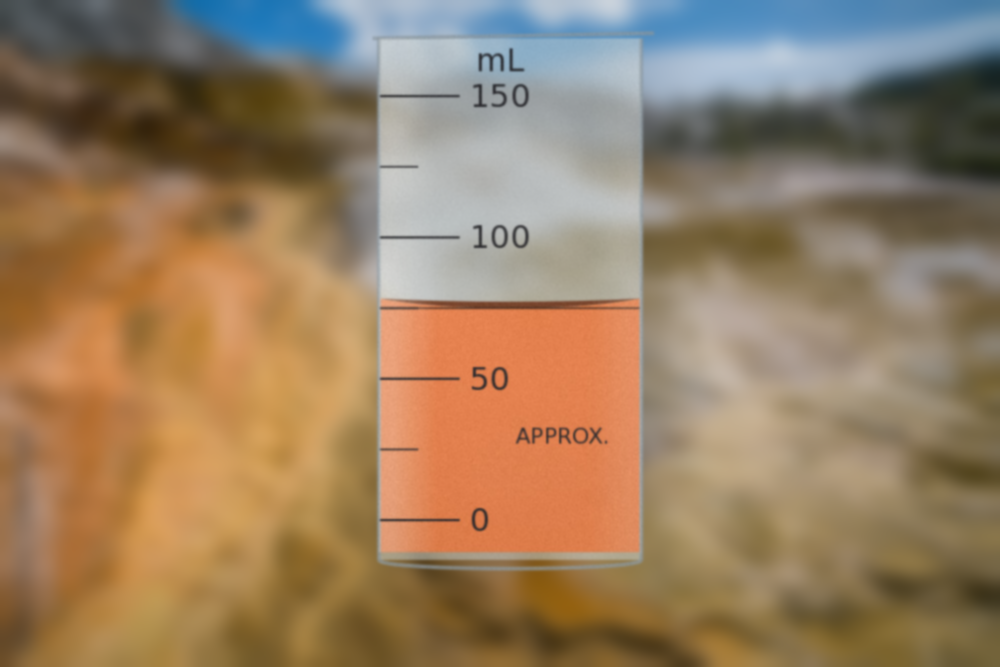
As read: 75,mL
